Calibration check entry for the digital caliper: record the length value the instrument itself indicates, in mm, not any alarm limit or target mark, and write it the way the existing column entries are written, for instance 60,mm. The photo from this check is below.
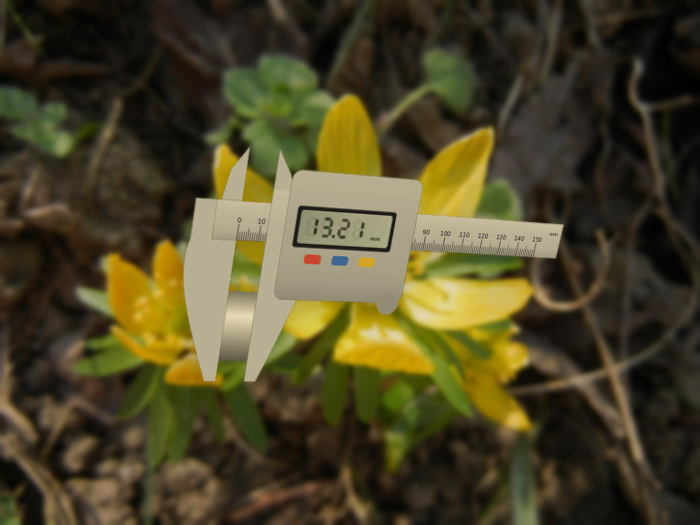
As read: 13.21,mm
